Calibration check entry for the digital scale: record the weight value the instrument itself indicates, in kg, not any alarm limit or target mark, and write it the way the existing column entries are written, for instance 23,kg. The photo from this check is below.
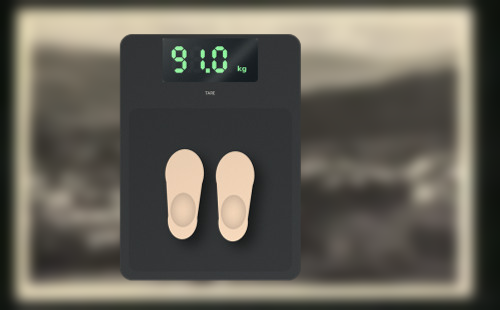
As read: 91.0,kg
